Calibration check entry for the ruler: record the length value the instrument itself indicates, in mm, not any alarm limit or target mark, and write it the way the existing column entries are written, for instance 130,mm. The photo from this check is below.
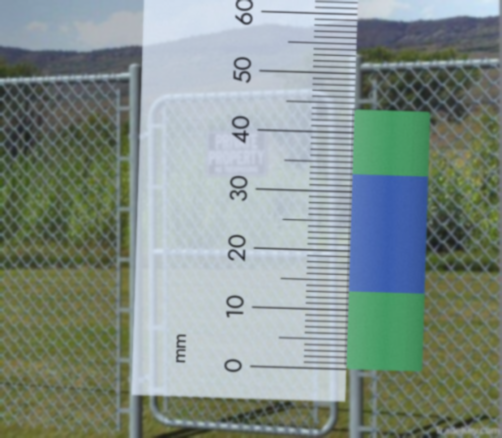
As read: 44,mm
